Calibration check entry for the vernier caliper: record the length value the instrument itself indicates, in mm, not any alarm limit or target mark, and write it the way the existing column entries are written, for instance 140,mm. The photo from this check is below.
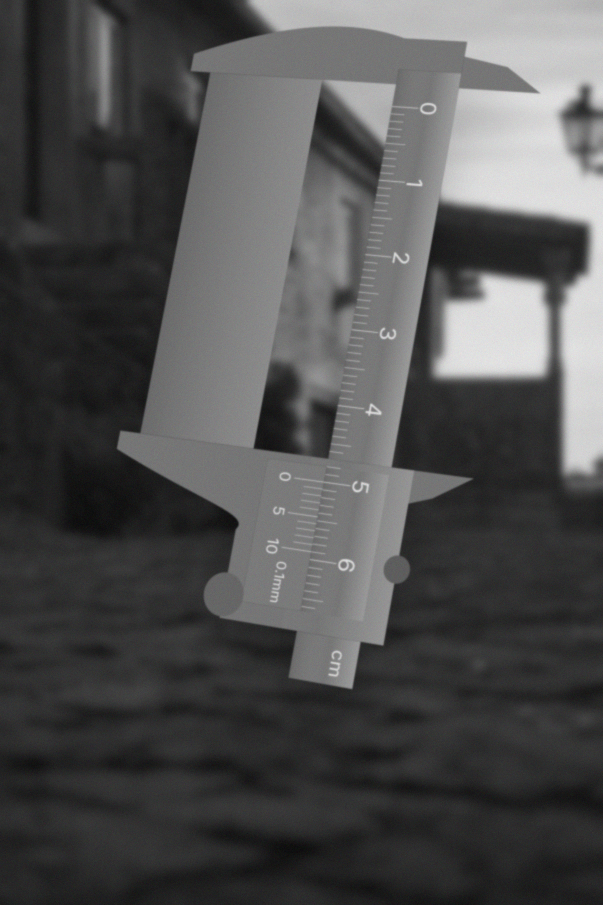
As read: 50.0,mm
